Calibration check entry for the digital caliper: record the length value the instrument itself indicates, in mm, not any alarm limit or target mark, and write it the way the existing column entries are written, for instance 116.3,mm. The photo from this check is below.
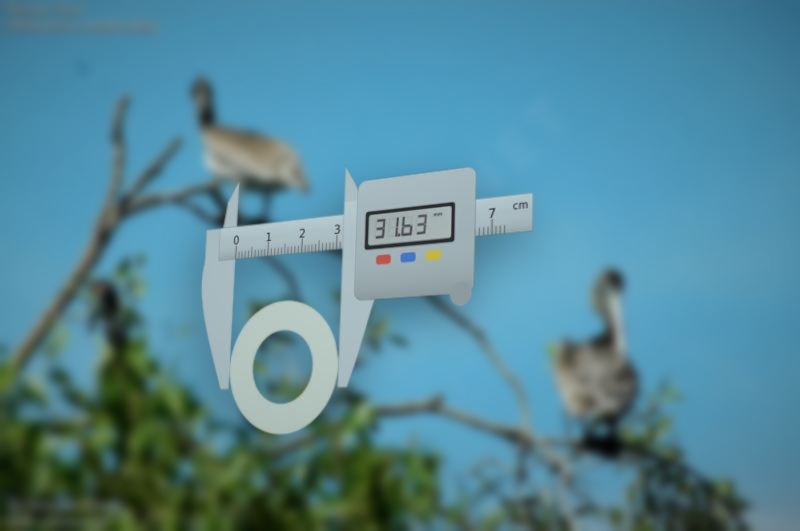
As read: 31.63,mm
